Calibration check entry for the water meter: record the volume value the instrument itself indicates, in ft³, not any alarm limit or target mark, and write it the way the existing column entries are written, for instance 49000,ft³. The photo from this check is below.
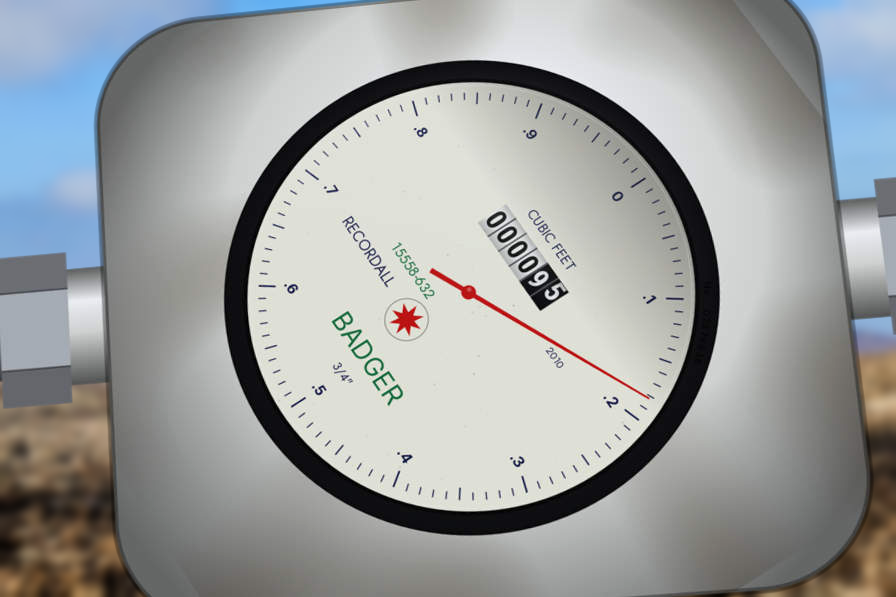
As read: 95.18,ft³
